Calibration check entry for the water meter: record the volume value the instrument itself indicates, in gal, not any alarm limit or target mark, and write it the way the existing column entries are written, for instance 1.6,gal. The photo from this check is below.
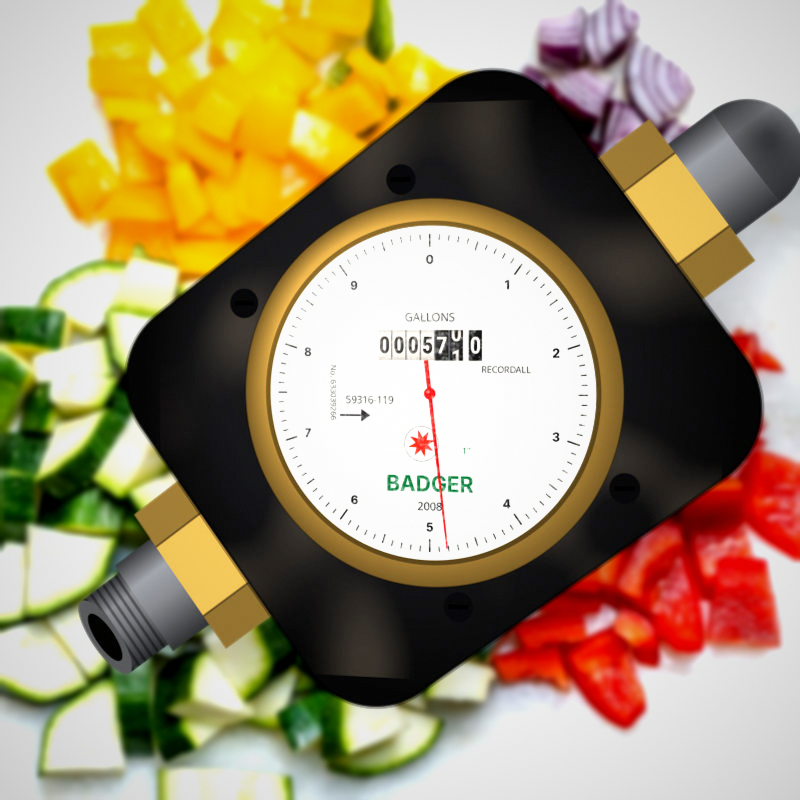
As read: 5704.8,gal
